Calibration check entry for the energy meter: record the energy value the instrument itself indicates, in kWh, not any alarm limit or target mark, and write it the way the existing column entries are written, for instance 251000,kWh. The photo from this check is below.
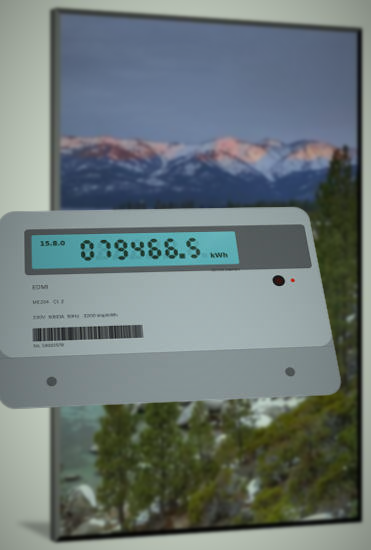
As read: 79466.5,kWh
